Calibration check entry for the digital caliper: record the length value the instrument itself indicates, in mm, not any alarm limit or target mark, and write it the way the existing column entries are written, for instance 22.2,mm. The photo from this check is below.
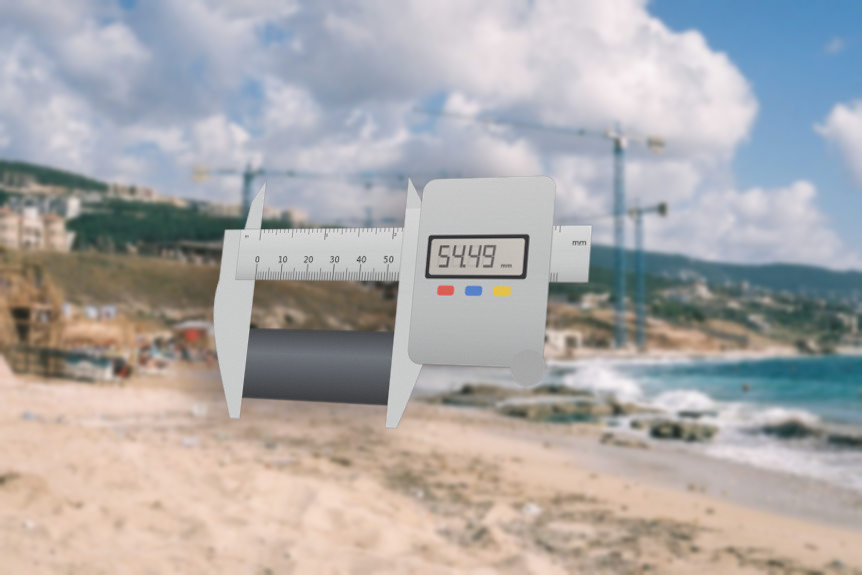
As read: 54.49,mm
